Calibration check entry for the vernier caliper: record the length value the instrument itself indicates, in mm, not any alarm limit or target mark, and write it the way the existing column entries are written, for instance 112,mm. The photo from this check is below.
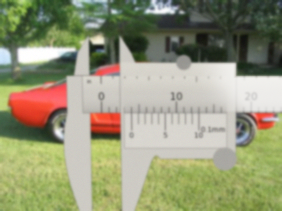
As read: 4.0,mm
